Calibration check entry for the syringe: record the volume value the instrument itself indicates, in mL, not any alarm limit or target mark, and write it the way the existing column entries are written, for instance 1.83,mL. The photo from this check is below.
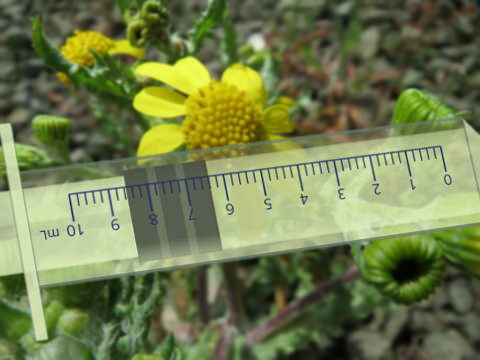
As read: 6.4,mL
